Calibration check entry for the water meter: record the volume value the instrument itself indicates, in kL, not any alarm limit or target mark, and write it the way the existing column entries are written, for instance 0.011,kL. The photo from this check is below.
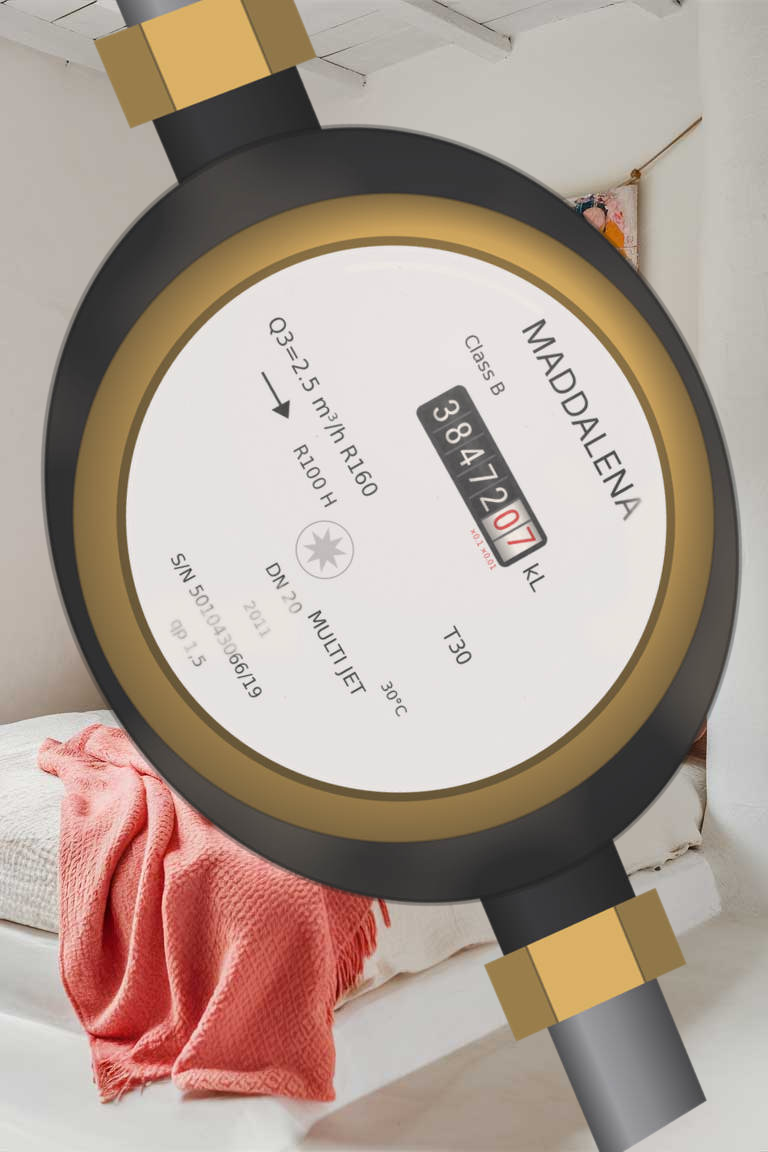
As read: 38472.07,kL
